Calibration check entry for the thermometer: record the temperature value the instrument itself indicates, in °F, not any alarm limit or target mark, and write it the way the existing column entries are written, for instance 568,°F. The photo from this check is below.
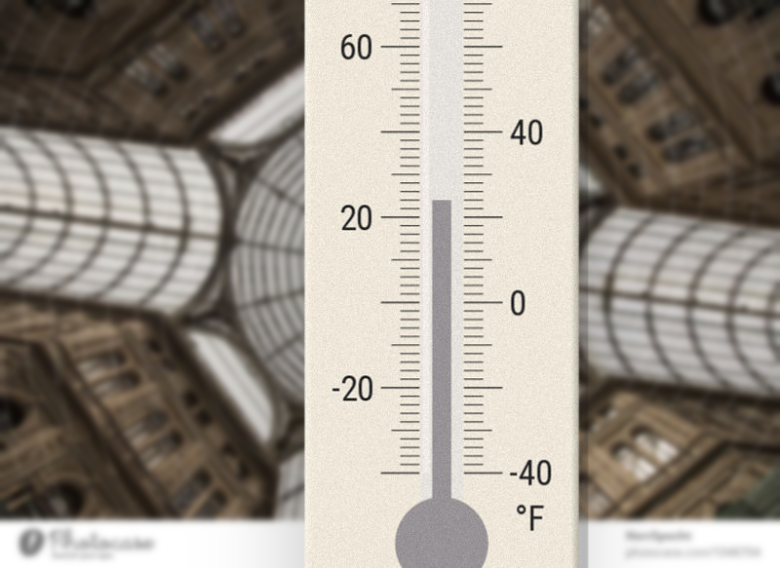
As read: 24,°F
